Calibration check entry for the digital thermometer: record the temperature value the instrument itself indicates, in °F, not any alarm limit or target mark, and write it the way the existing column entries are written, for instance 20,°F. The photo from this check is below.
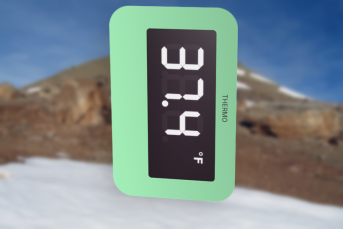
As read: 37.4,°F
